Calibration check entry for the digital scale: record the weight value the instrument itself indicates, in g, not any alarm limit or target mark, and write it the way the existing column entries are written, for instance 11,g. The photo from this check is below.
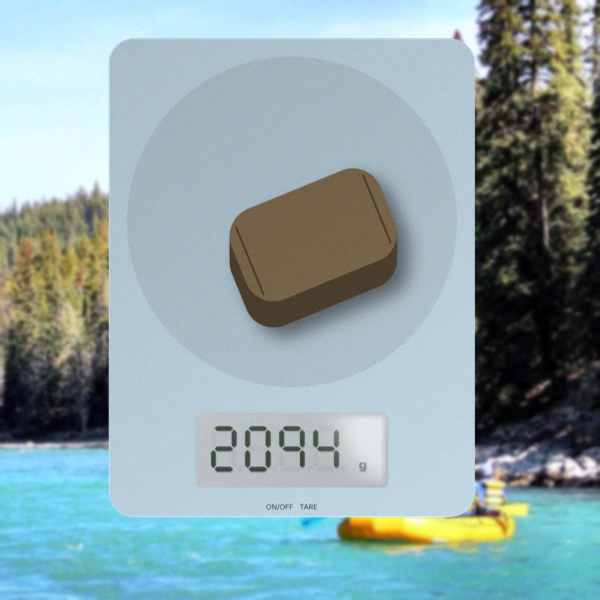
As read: 2094,g
